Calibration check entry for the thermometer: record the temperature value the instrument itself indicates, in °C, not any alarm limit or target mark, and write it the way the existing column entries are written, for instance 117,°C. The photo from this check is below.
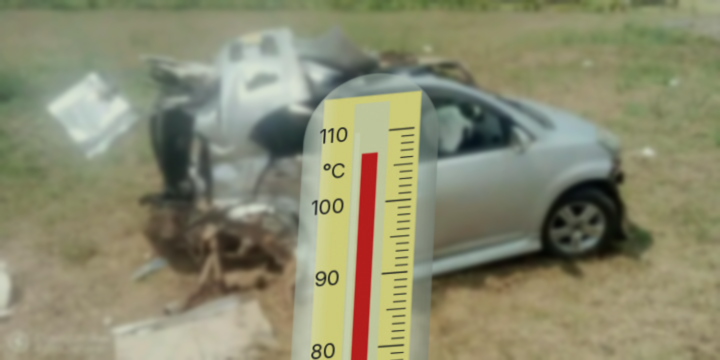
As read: 107,°C
